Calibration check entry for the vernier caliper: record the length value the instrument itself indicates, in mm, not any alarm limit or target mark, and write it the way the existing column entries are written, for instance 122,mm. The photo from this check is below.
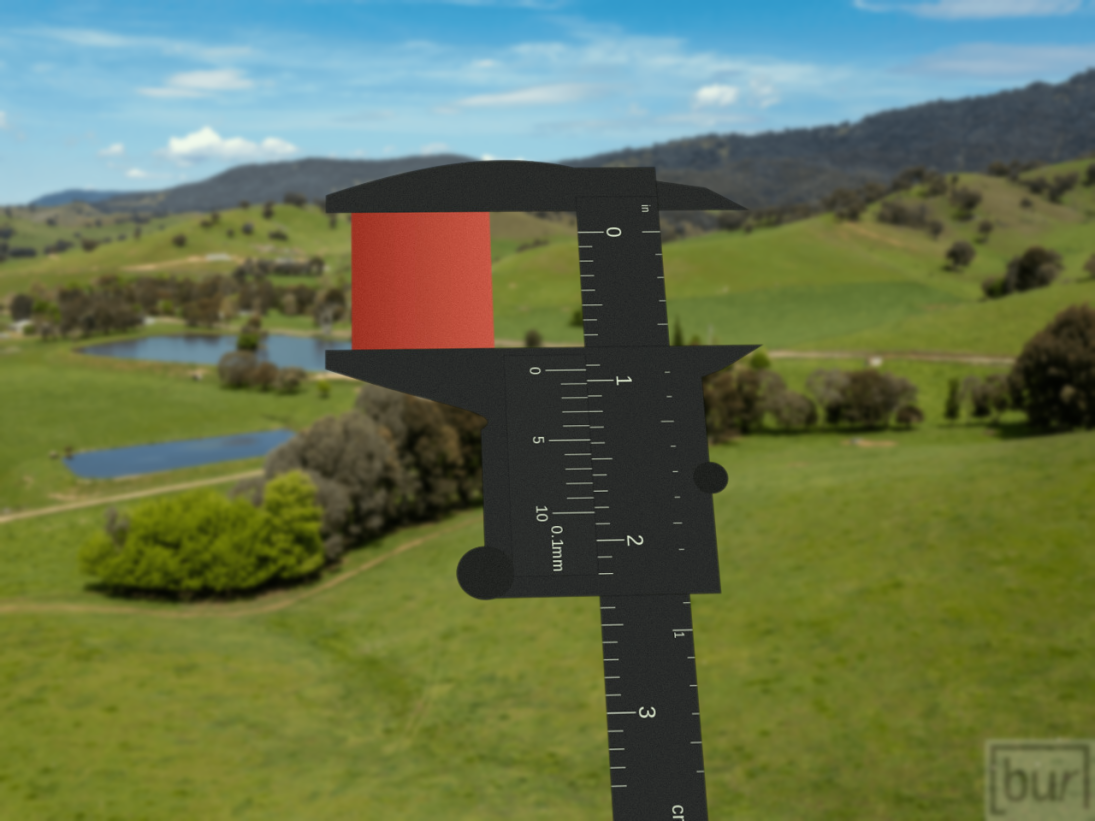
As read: 9.3,mm
